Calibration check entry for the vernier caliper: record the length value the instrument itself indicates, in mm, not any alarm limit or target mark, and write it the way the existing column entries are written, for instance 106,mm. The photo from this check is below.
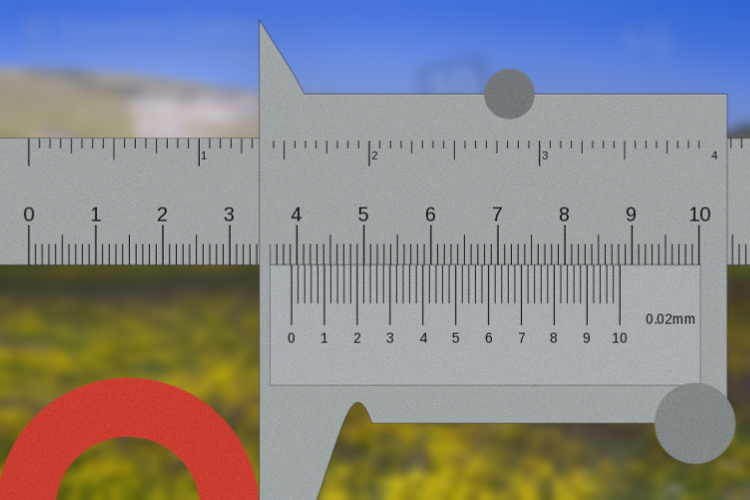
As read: 39.2,mm
